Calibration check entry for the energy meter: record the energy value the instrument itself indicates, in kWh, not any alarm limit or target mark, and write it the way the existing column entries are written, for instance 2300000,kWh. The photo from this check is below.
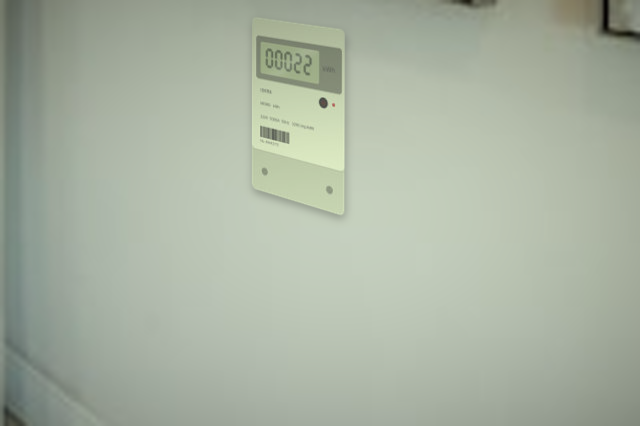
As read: 22,kWh
